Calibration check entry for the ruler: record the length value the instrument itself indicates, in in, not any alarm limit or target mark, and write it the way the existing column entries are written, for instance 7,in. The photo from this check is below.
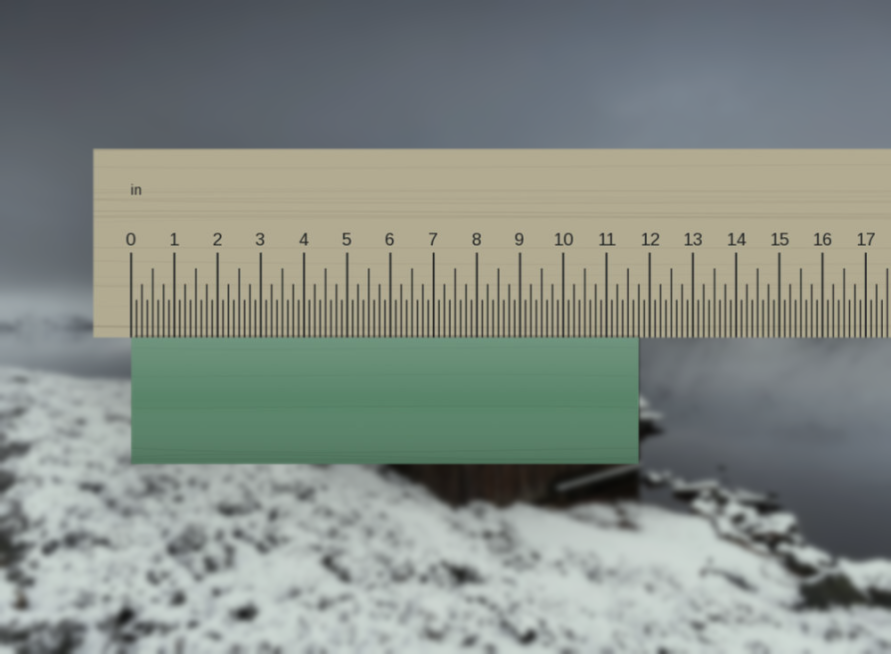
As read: 11.75,in
